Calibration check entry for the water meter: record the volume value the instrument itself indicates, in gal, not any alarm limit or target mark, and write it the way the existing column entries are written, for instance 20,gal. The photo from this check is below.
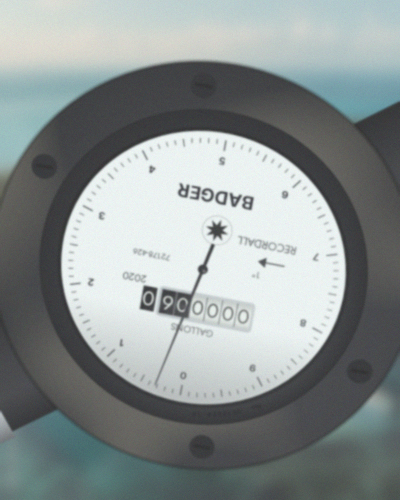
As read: 60.3,gal
